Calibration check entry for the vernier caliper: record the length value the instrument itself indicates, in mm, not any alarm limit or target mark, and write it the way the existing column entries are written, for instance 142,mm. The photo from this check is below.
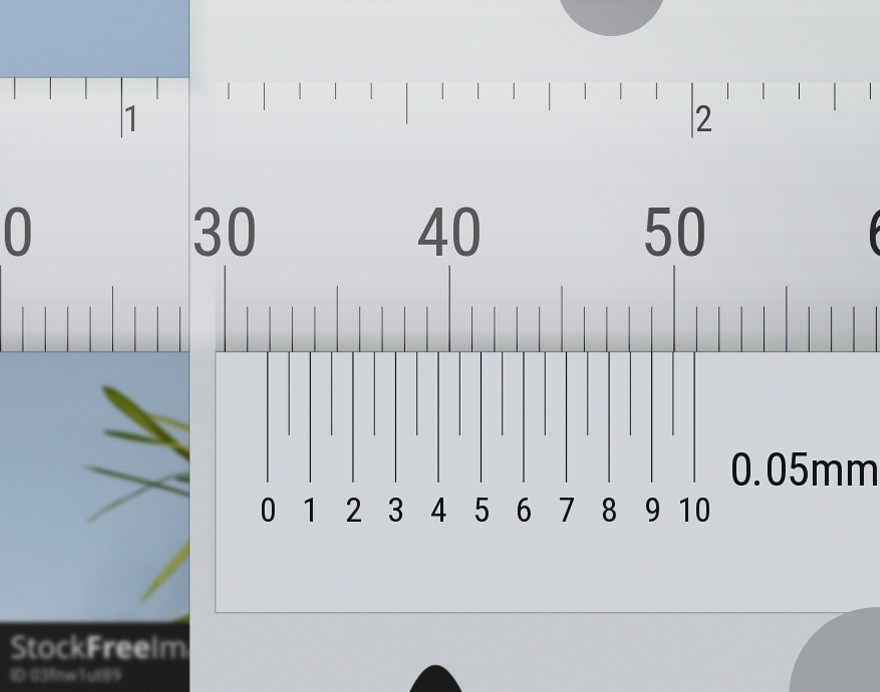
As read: 31.90,mm
